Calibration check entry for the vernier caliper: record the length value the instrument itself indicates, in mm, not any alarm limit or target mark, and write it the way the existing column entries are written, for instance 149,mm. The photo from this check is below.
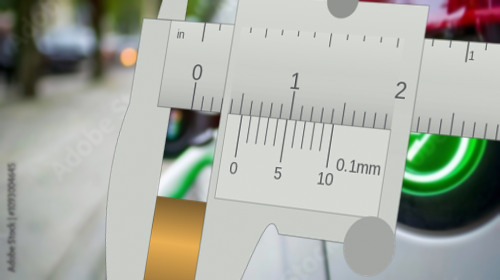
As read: 5.2,mm
